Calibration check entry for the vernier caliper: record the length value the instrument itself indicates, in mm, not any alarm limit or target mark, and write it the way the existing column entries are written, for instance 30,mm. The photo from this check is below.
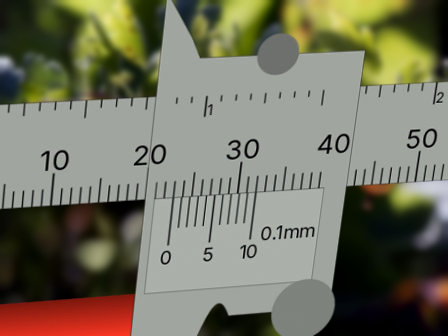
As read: 23.0,mm
